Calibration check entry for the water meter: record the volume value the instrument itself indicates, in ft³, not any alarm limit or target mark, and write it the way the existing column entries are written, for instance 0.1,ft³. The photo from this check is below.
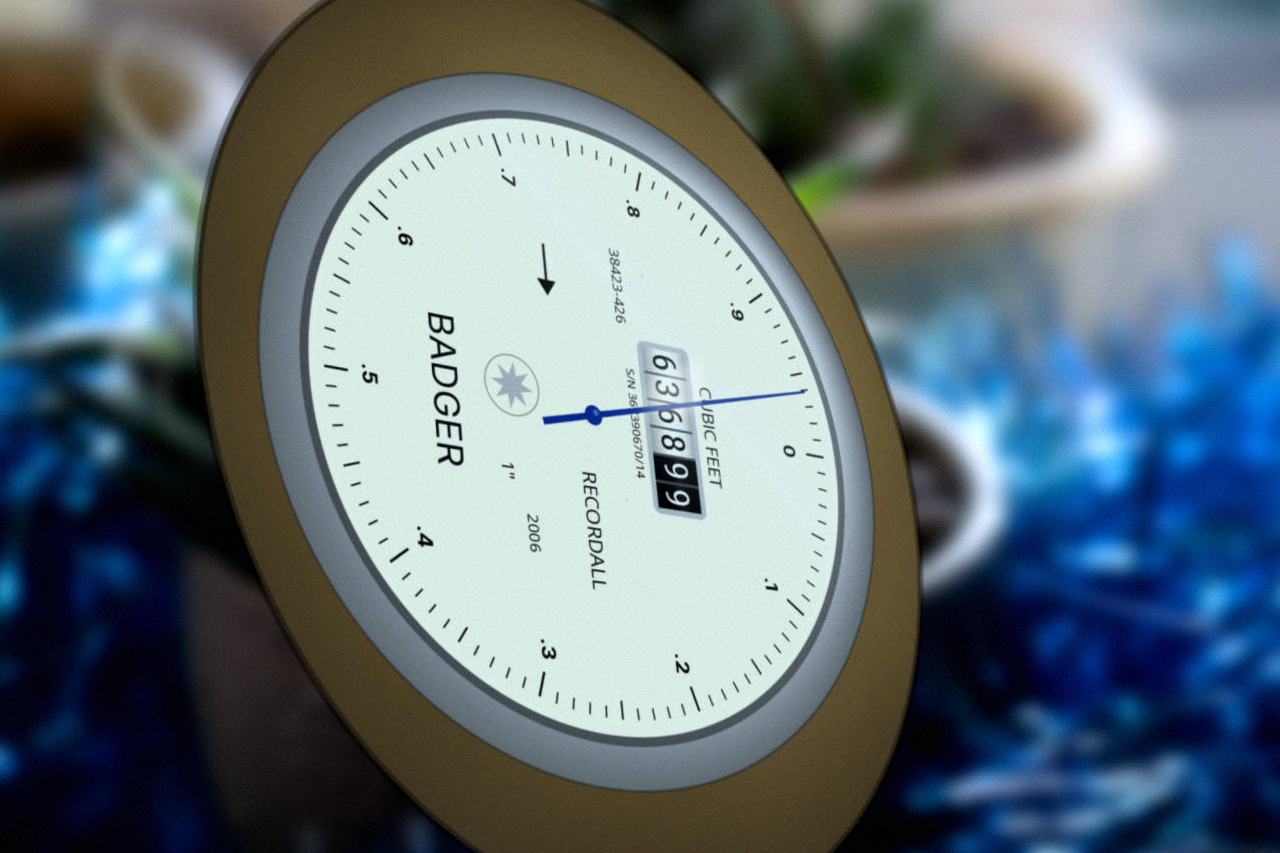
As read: 636898.96,ft³
